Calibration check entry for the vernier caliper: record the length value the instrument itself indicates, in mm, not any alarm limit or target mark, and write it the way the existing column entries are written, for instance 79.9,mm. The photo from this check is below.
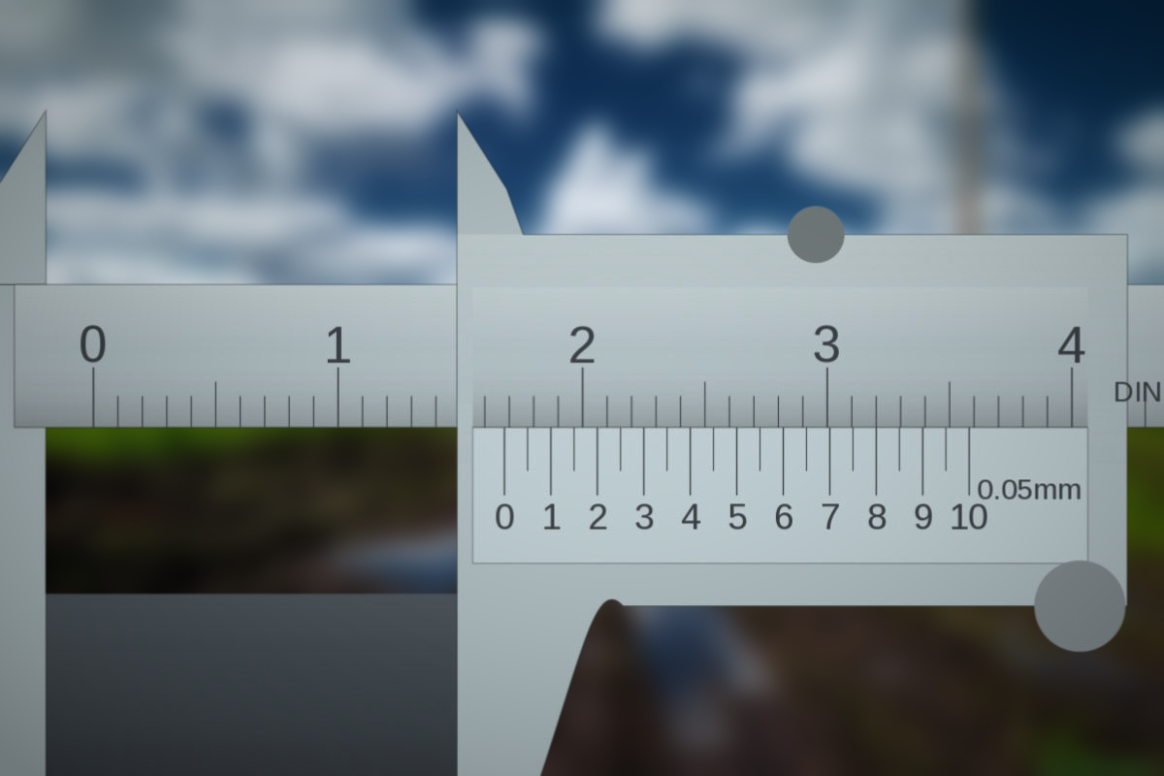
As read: 16.80,mm
